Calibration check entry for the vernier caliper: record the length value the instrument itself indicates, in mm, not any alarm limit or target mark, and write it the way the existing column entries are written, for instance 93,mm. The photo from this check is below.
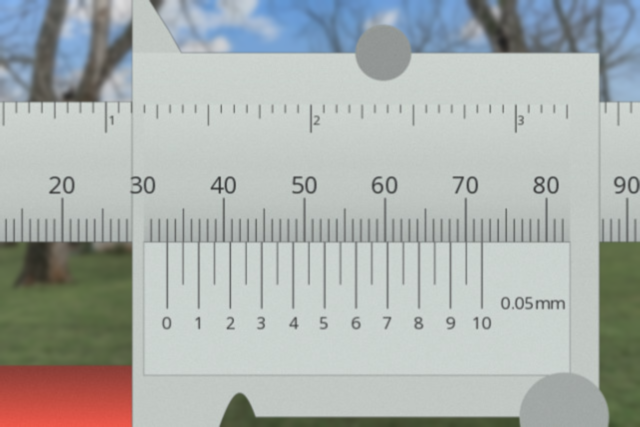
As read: 33.0,mm
